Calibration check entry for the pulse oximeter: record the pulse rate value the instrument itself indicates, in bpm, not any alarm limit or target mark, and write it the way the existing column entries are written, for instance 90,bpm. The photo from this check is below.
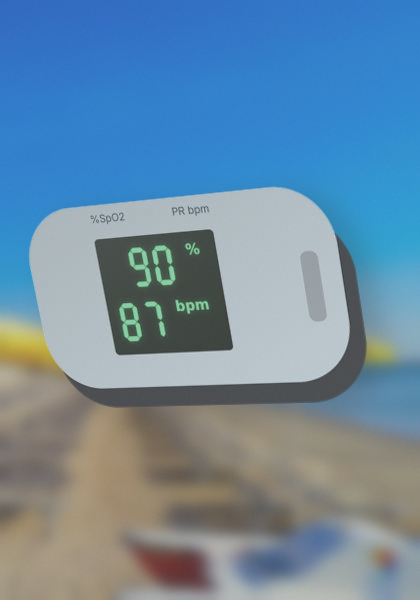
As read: 87,bpm
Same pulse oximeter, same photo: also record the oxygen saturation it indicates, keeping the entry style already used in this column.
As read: 90,%
